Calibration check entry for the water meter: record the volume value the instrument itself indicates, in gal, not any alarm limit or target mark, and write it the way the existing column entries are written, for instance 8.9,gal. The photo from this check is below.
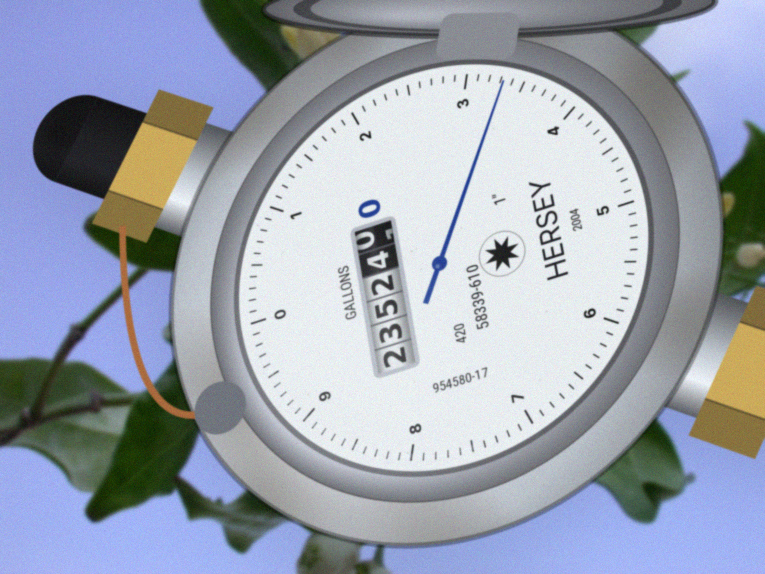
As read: 2352403.3,gal
